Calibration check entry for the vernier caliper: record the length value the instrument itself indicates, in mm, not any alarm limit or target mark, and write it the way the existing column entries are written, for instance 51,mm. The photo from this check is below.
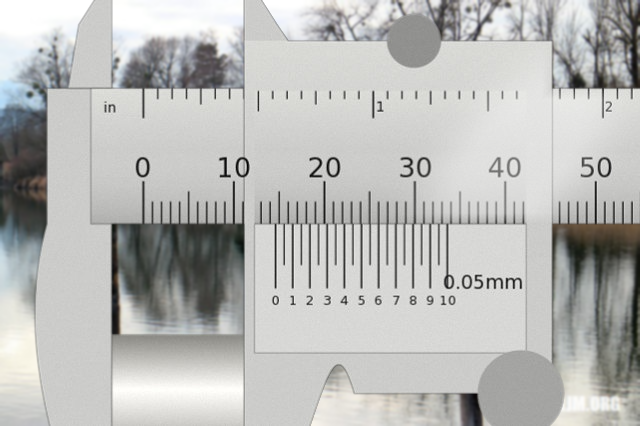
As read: 14.6,mm
